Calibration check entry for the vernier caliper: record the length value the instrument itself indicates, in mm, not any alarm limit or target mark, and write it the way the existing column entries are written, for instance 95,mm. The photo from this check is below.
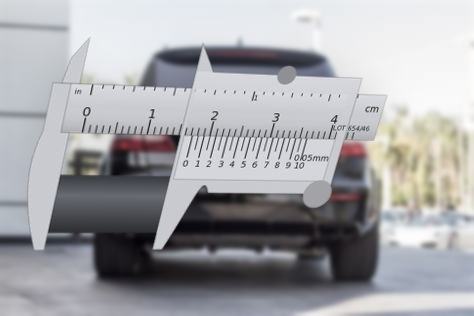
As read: 17.2,mm
